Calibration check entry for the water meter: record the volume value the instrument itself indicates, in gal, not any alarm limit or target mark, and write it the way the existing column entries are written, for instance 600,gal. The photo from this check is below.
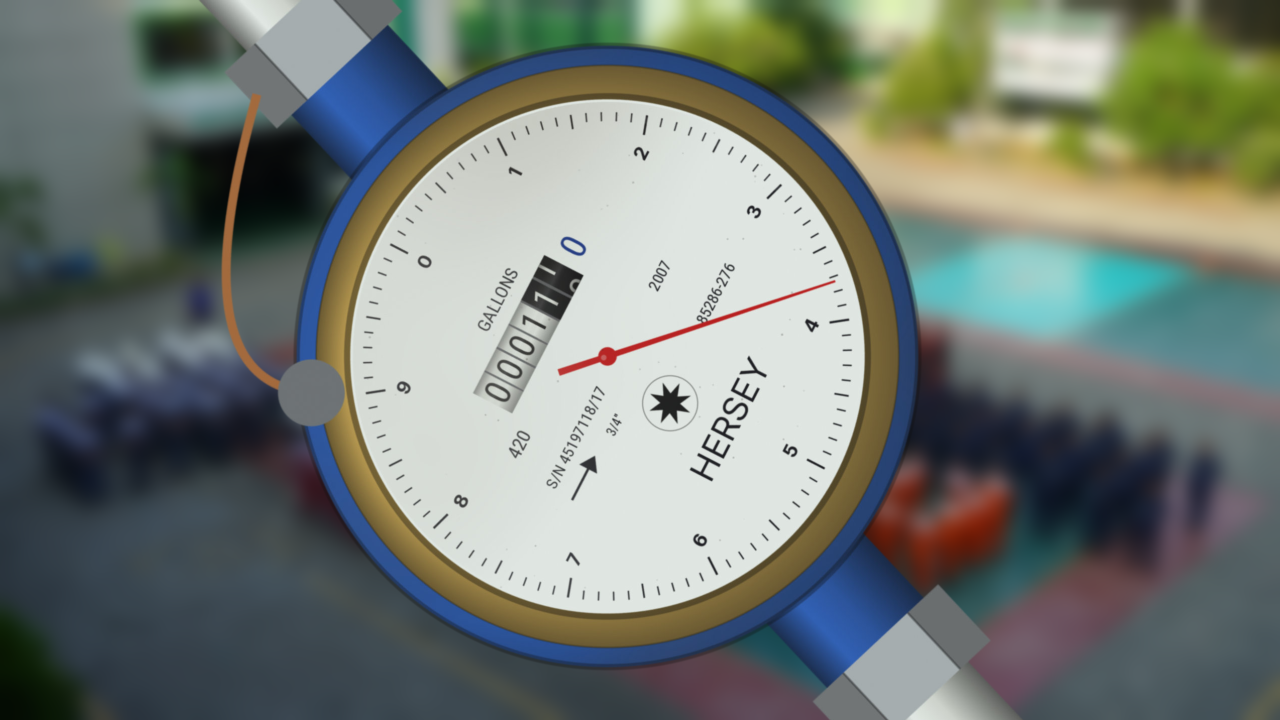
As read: 1113.7,gal
